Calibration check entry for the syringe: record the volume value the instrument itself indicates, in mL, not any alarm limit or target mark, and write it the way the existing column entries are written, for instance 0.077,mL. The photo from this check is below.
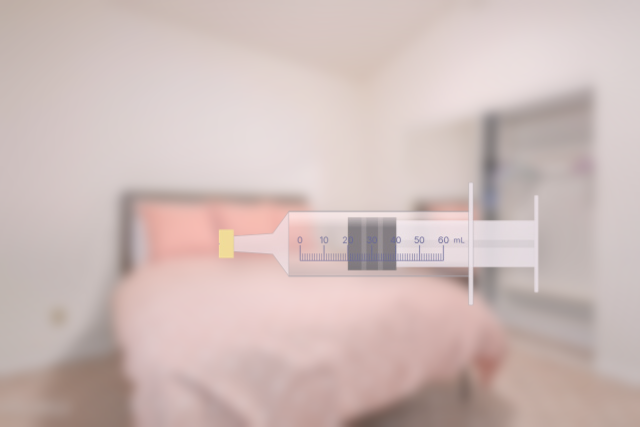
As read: 20,mL
